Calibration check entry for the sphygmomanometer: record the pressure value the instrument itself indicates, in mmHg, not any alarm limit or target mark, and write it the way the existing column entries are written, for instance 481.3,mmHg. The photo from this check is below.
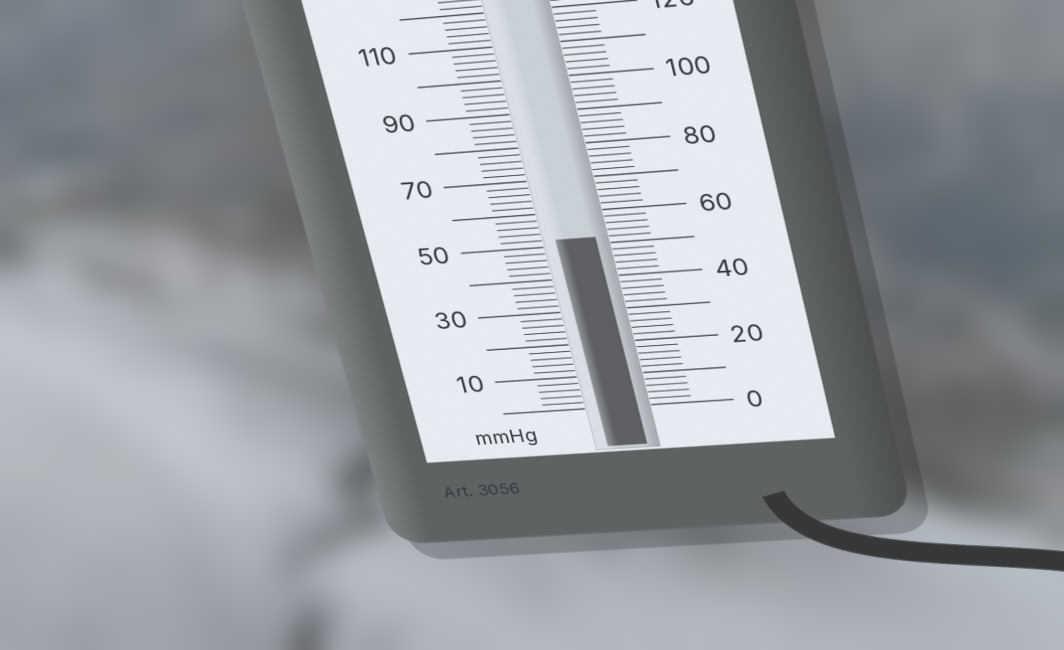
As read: 52,mmHg
